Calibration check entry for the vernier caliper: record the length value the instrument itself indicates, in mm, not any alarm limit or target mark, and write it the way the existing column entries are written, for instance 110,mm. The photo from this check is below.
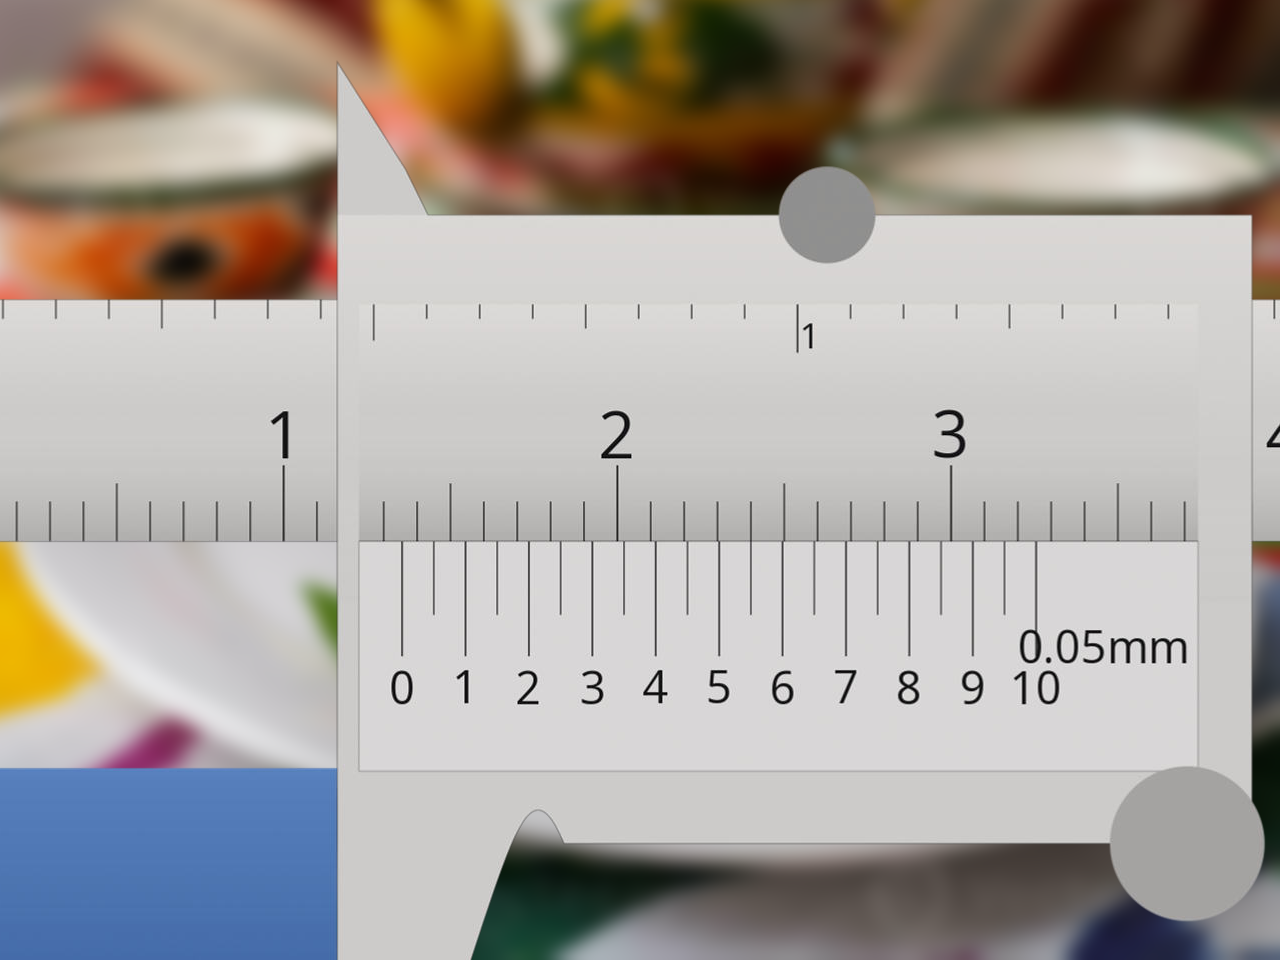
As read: 13.55,mm
